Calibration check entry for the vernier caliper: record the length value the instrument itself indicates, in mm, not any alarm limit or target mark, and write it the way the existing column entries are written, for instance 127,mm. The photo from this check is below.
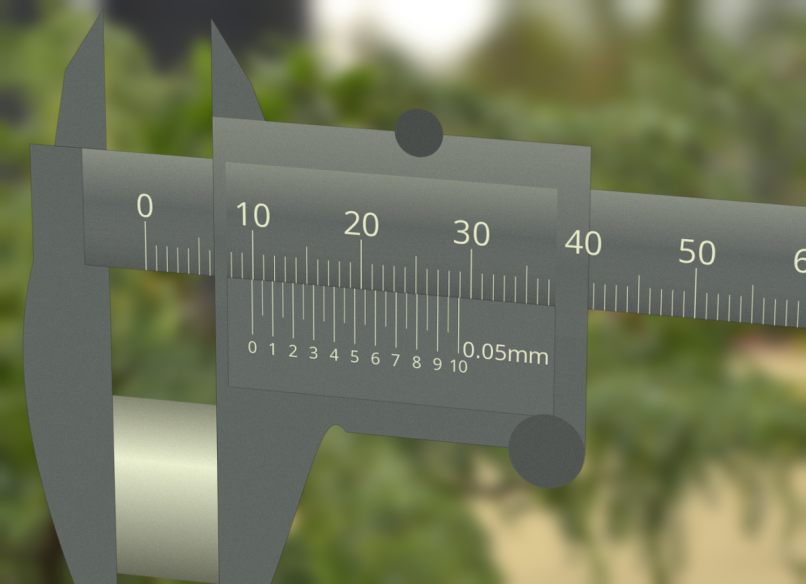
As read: 9.9,mm
